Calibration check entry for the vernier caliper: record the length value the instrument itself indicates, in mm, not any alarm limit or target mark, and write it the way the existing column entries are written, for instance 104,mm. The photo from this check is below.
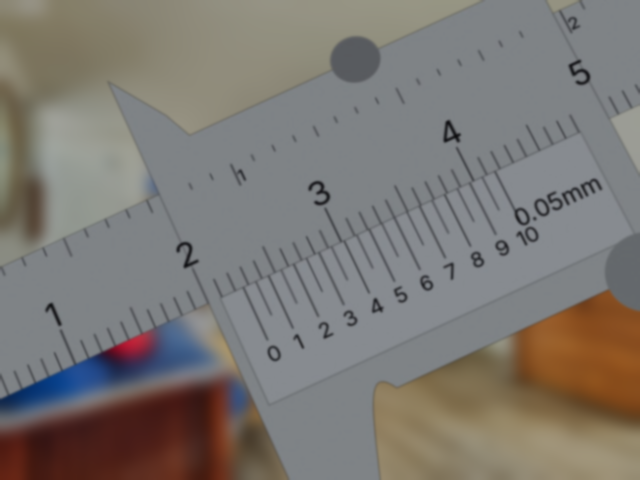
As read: 22.6,mm
